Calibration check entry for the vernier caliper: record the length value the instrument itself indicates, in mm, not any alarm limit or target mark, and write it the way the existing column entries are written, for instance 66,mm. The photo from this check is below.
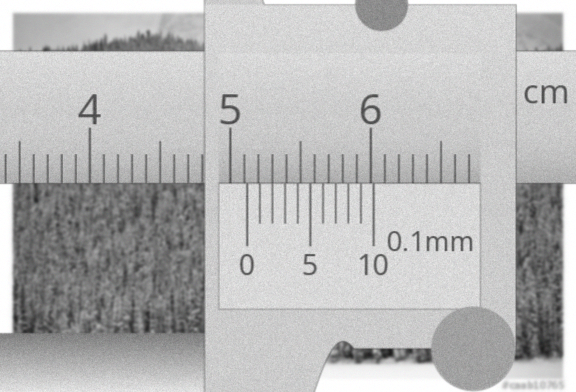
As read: 51.2,mm
